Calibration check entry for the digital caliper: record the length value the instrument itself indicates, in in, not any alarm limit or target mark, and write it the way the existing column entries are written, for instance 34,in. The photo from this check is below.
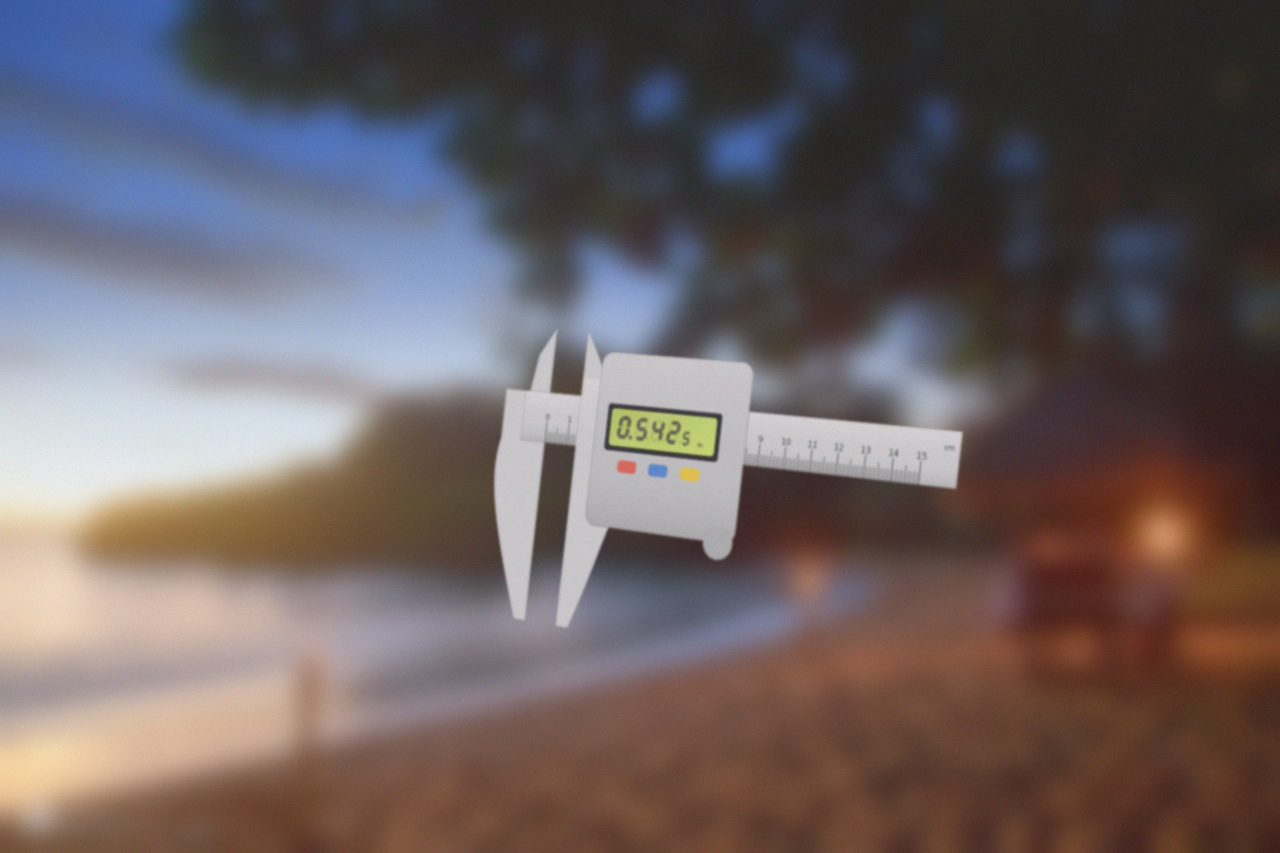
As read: 0.5425,in
